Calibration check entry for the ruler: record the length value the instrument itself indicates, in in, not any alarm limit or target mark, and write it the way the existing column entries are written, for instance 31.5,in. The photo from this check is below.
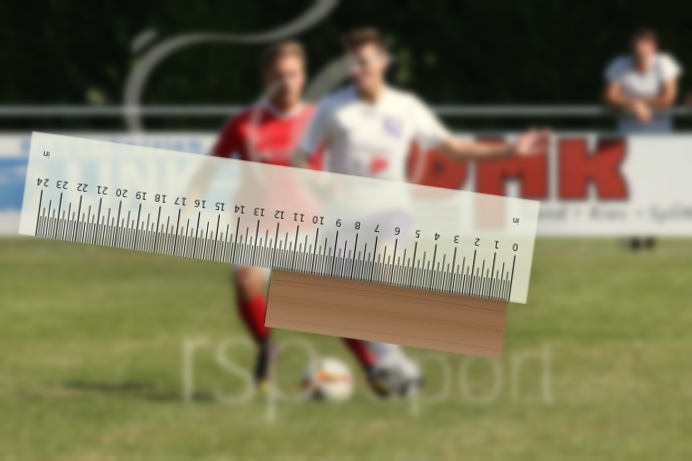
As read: 12,in
